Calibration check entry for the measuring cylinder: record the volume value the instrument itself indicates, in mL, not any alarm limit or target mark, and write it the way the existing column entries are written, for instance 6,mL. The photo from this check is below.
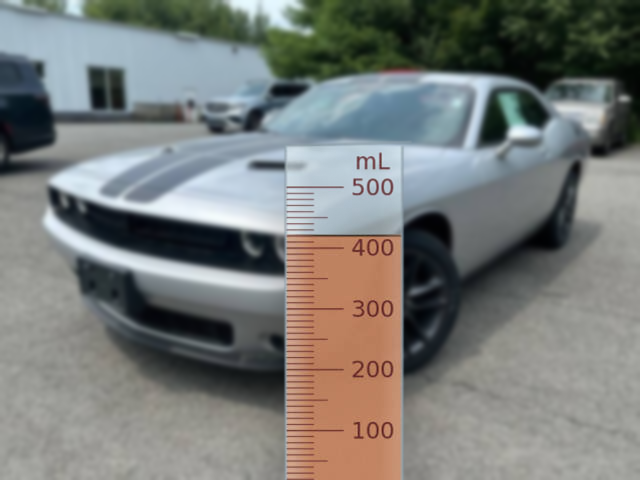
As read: 420,mL
